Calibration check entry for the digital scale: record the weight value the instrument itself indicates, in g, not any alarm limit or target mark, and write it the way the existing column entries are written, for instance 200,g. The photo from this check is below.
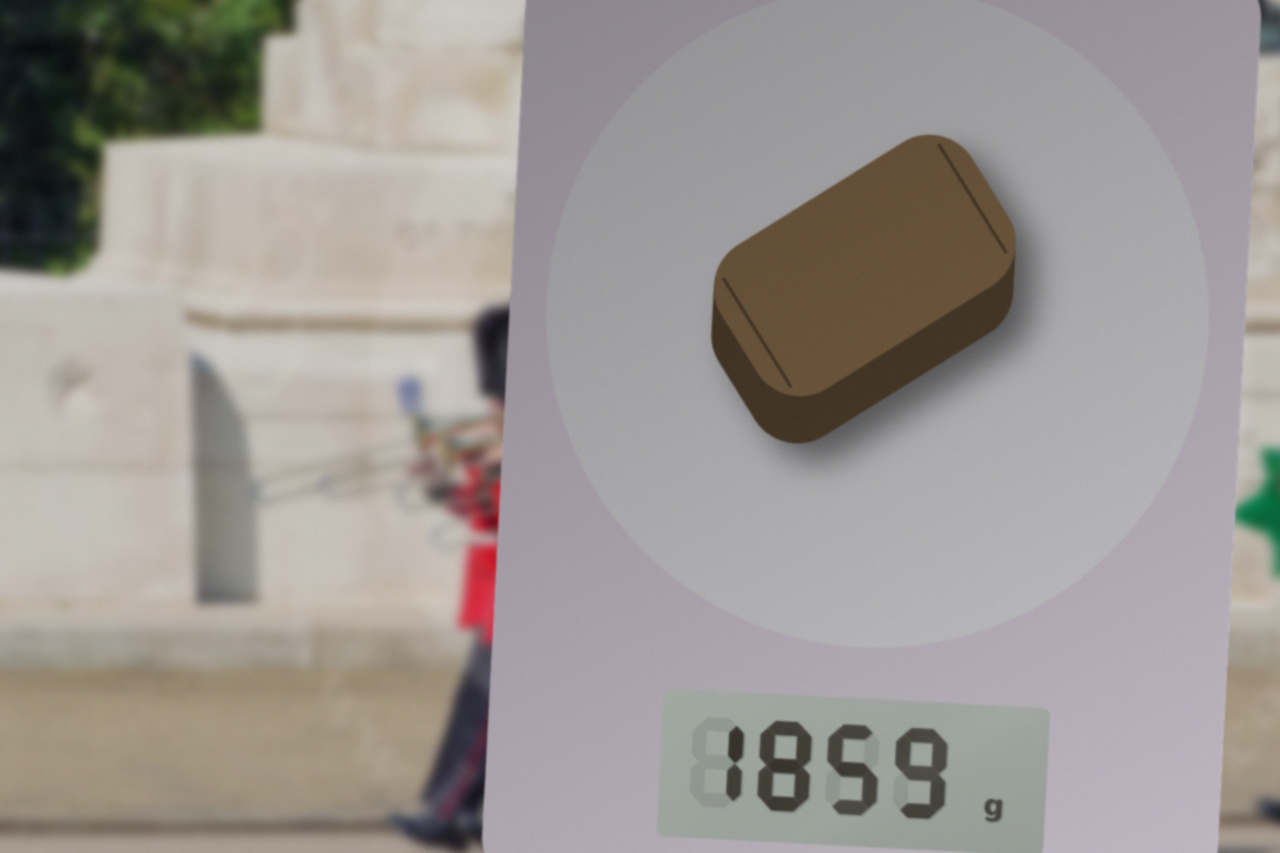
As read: 1859,g
